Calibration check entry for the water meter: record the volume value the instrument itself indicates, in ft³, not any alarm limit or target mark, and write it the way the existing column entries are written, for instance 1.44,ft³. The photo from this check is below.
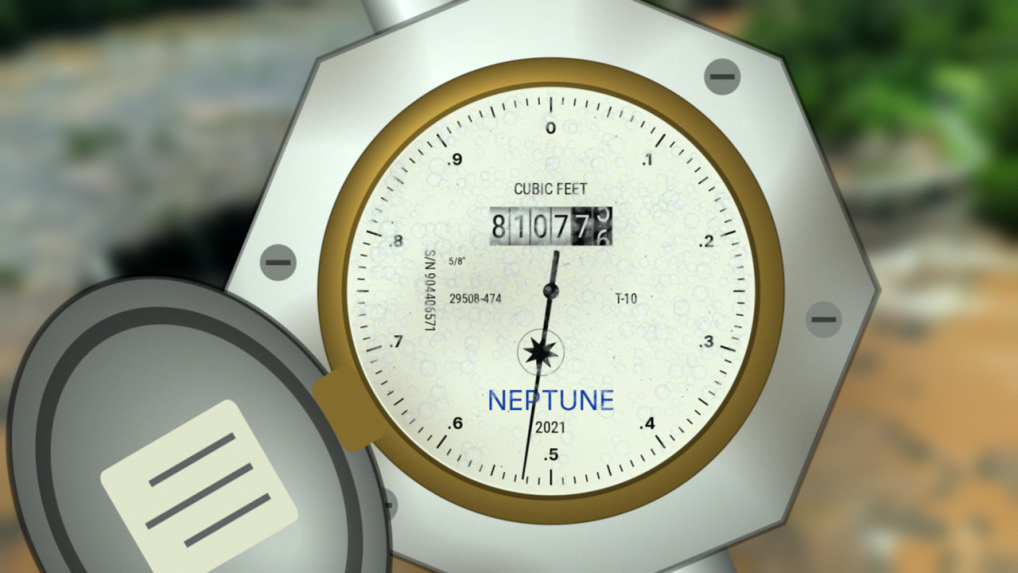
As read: 810775.52,ft³
